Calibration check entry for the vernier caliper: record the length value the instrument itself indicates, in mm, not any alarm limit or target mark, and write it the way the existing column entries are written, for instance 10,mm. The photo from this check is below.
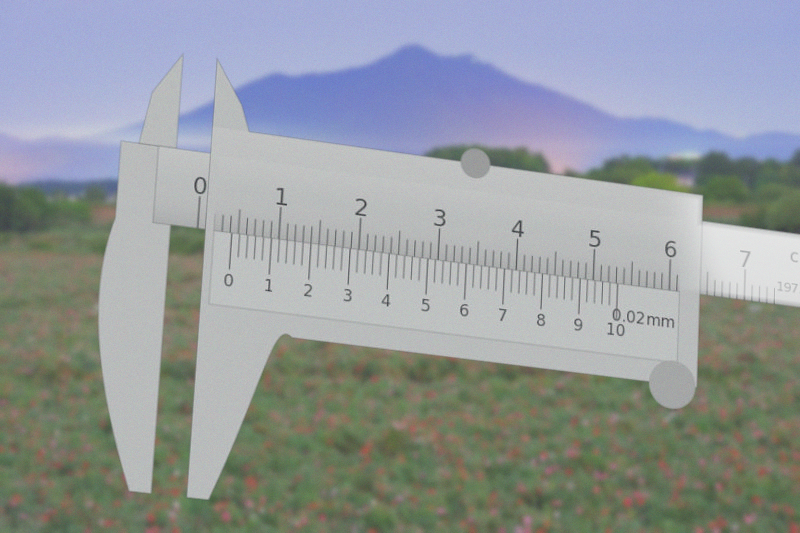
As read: 4.2,mm
